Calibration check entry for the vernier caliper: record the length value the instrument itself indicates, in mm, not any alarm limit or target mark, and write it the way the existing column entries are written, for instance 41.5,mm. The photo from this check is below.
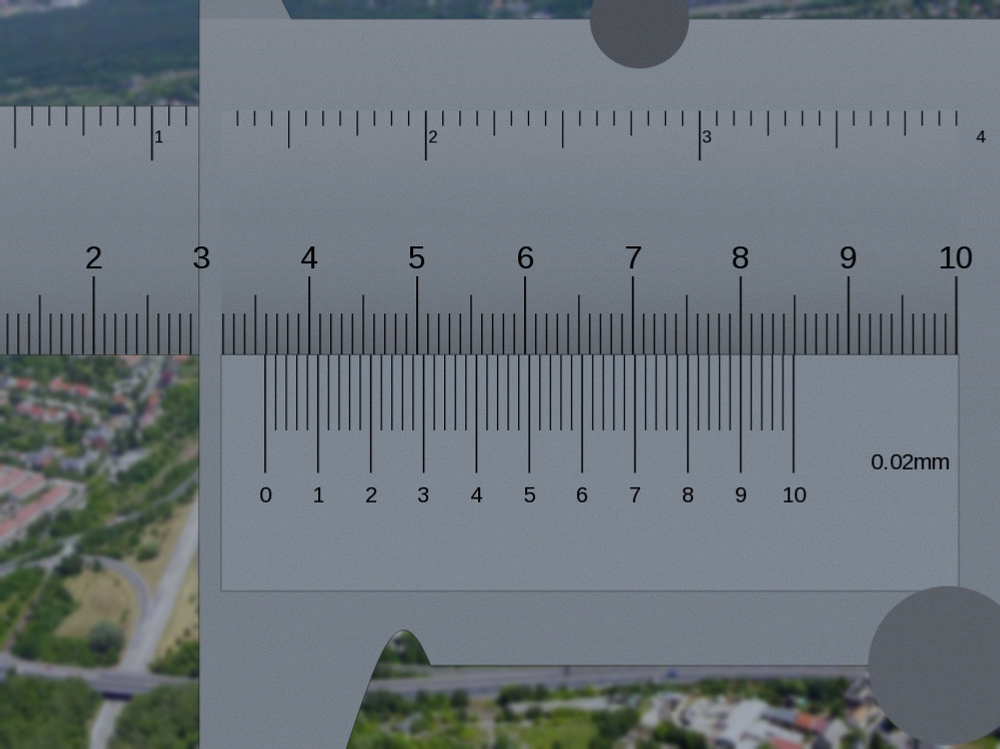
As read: 35.9,mm
